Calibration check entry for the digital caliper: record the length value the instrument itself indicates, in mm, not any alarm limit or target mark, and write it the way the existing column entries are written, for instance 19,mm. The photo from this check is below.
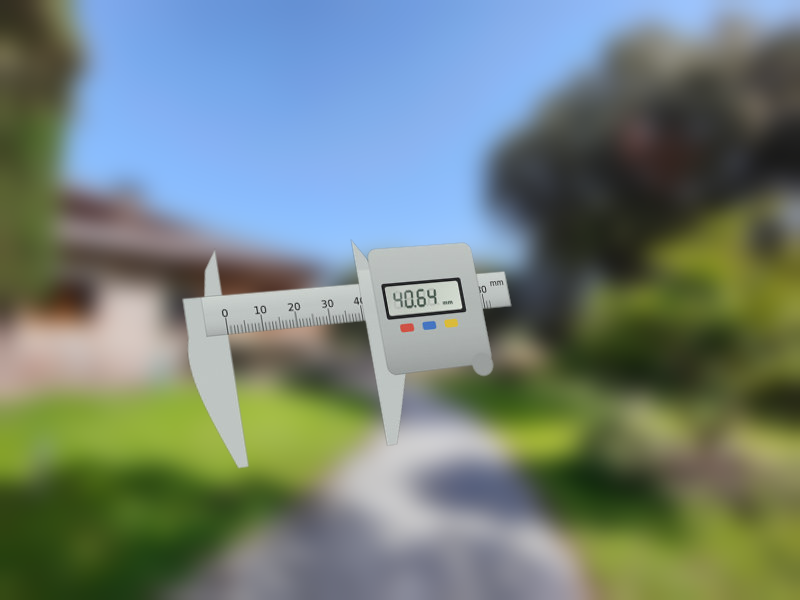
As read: 40.64,mm
